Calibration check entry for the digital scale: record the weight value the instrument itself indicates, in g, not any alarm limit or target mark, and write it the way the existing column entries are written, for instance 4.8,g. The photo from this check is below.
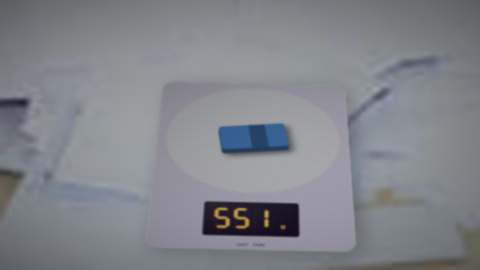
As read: 551,g
